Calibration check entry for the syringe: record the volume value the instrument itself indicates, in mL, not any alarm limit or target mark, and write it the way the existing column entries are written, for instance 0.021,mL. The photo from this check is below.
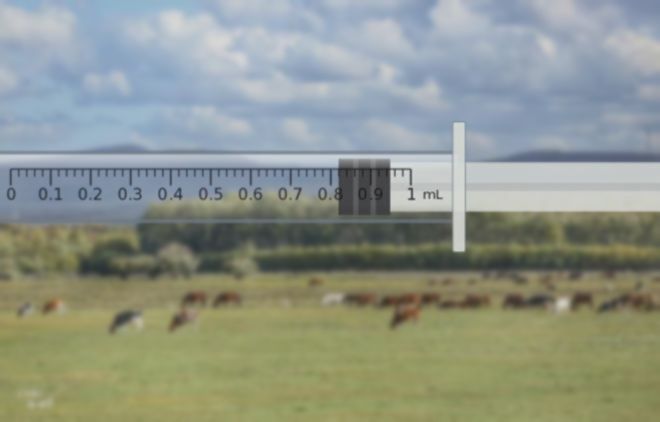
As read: 0.82,mL
